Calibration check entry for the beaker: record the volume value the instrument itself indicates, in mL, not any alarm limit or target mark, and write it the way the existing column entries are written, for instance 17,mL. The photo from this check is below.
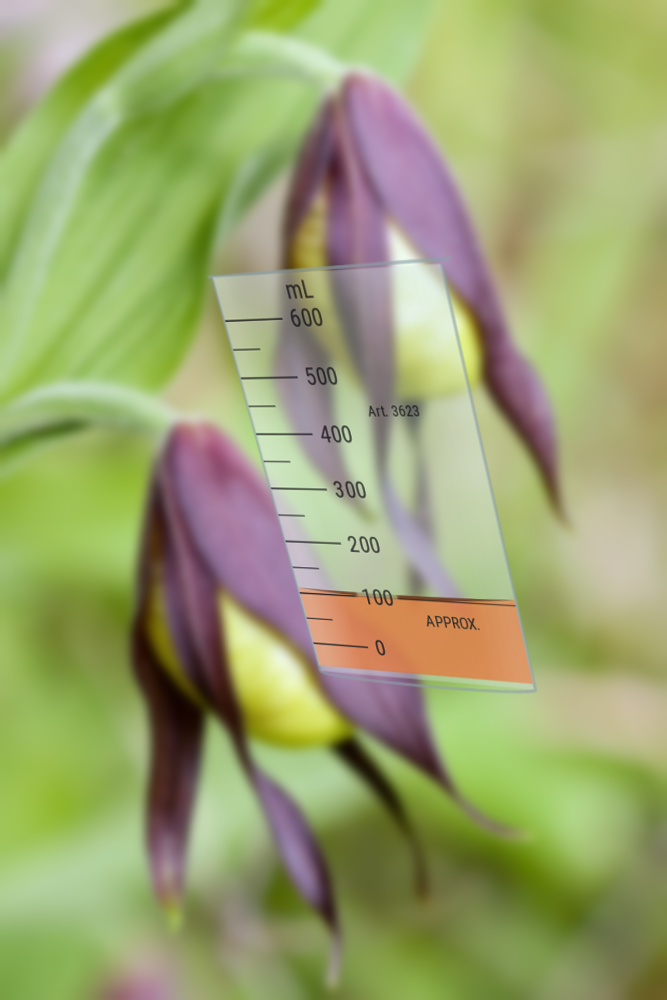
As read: 100,mL
